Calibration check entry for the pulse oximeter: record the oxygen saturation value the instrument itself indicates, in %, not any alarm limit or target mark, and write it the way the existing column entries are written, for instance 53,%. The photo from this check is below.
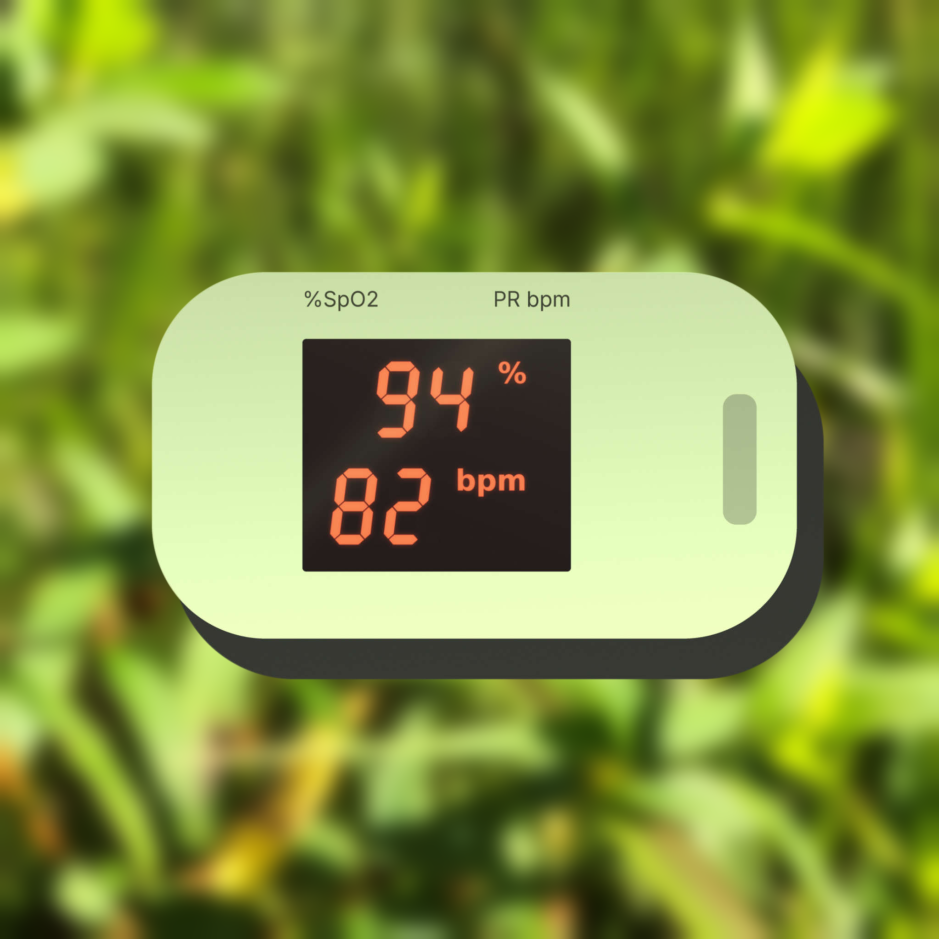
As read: 94,%
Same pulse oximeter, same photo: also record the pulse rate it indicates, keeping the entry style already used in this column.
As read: 82,bpm
